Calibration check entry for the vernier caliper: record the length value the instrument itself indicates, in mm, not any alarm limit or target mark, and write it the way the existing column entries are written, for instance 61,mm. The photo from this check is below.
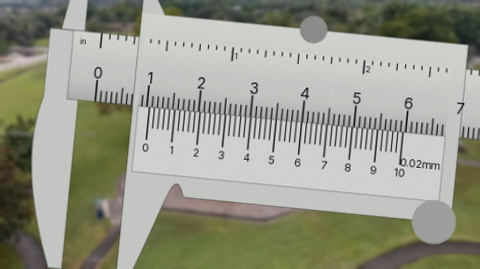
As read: 10.5,mm
